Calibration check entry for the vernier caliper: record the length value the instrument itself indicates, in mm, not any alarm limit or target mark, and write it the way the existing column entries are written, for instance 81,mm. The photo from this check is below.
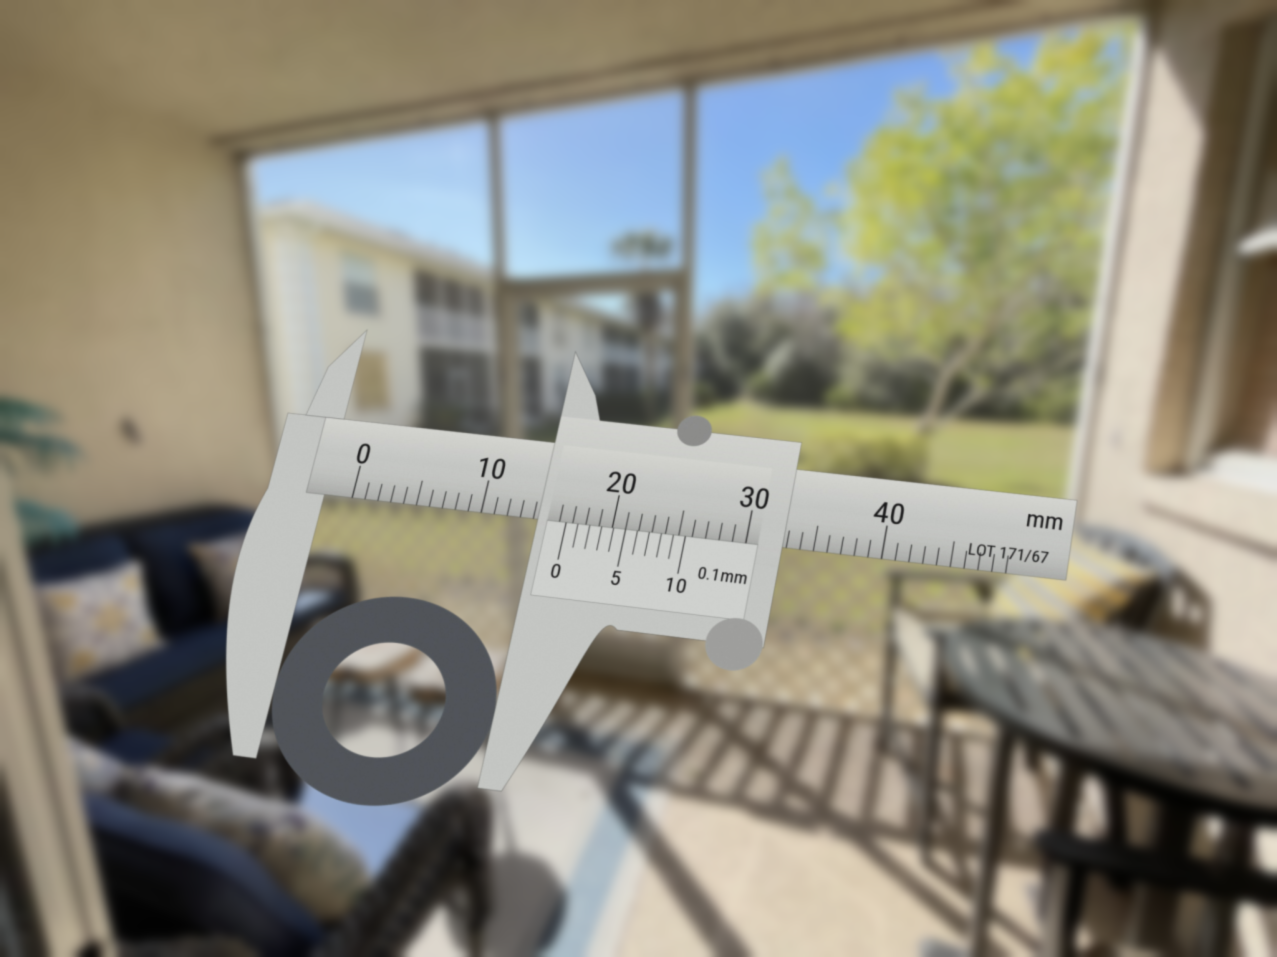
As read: 16.5,mm
